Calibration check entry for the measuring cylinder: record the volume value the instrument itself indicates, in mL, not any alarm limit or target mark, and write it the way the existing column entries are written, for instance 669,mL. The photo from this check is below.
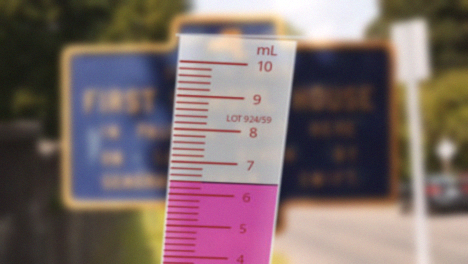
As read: 6.4,mL
